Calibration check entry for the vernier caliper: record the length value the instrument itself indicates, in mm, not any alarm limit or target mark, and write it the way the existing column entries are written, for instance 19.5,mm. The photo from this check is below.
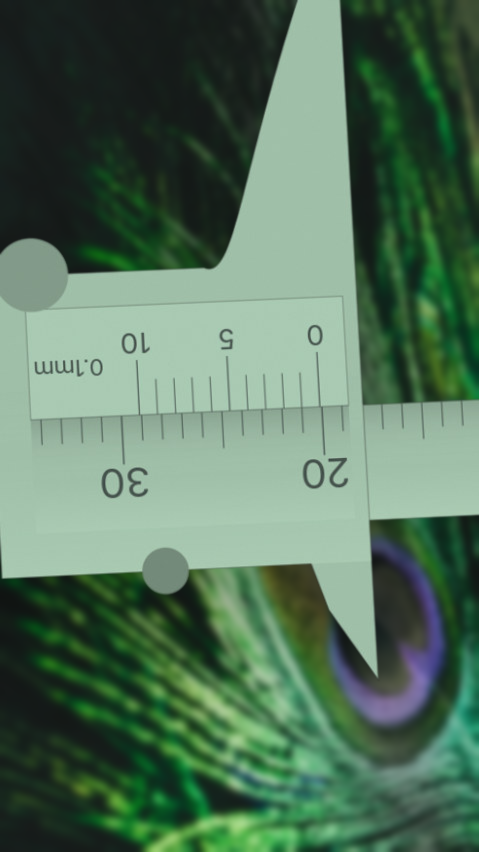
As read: 20.1,mm
